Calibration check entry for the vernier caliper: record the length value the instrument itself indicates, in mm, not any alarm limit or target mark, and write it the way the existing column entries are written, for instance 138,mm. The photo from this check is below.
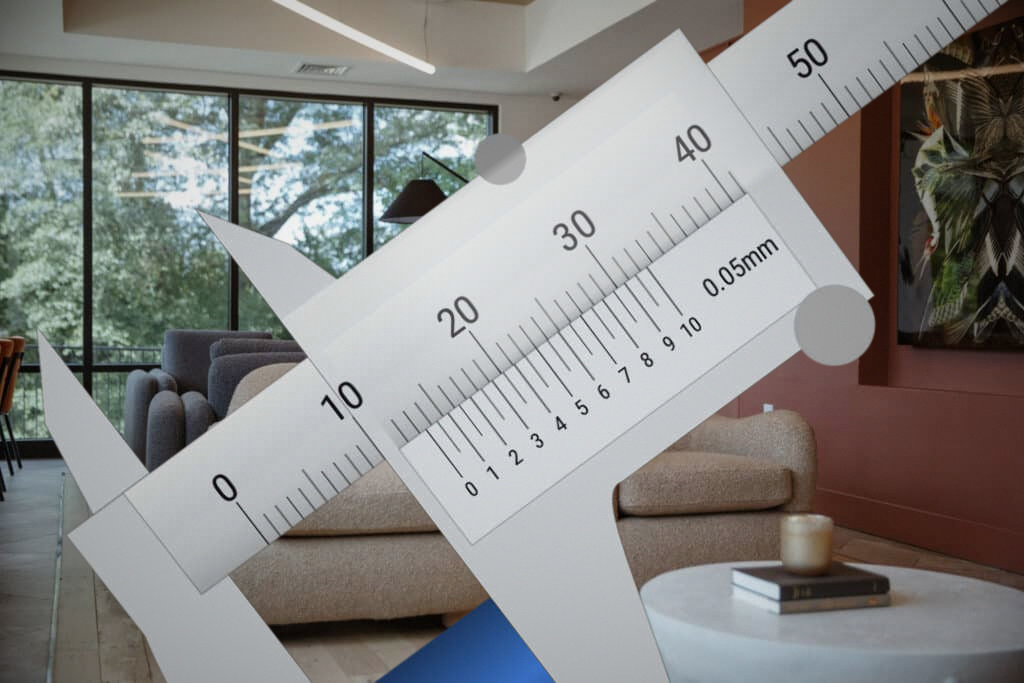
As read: 13.5,mm
